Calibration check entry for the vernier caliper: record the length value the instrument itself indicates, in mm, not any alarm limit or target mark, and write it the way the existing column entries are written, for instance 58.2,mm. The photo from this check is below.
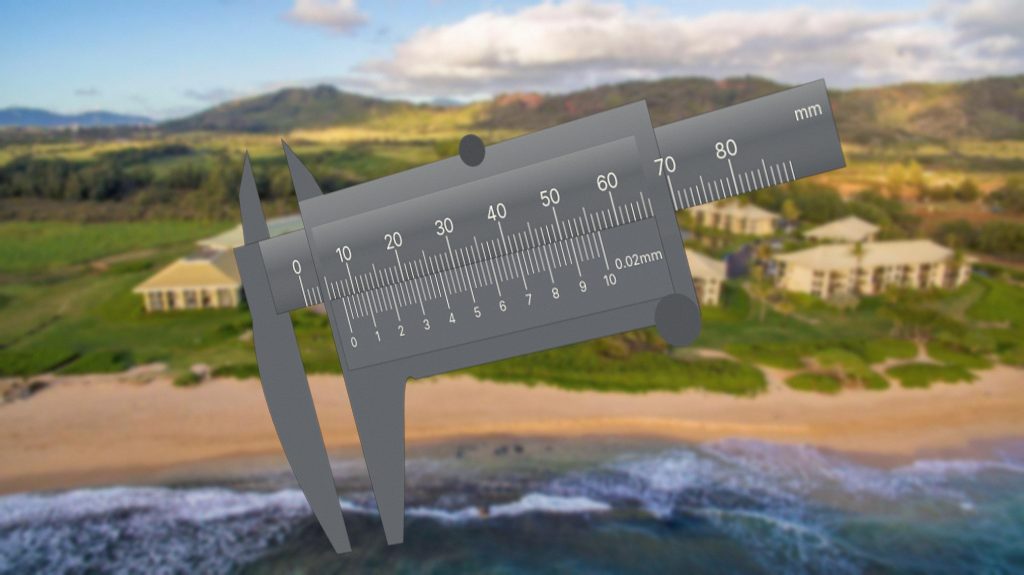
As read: 7.5,mm
